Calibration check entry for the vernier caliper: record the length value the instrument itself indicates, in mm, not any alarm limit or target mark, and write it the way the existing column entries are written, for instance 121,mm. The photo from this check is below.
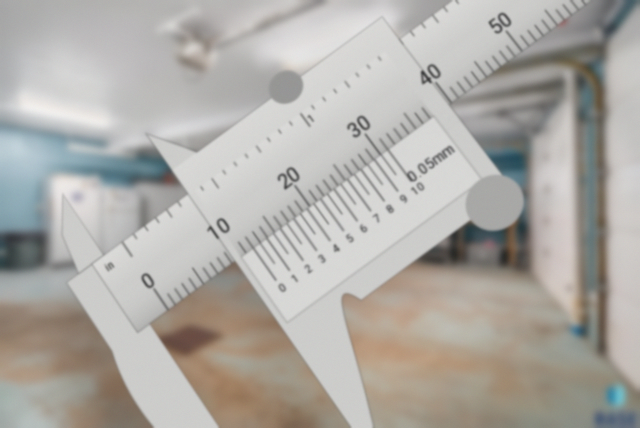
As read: 12.0,mm
